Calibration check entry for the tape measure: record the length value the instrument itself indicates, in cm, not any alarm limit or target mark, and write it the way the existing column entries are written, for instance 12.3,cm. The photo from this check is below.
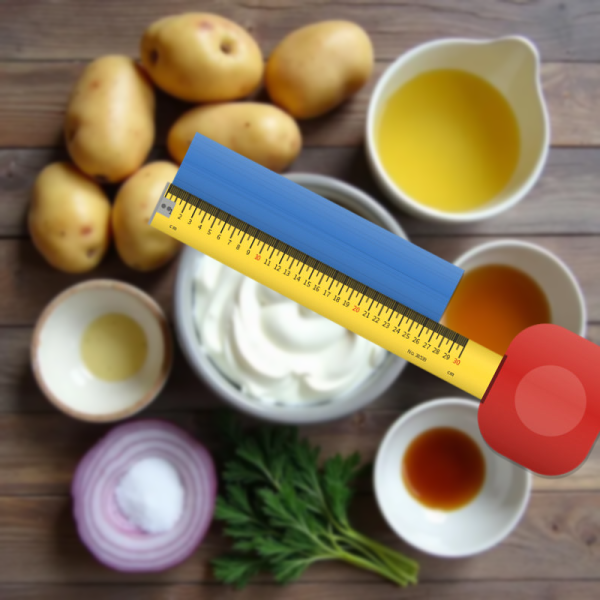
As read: 27,cm
